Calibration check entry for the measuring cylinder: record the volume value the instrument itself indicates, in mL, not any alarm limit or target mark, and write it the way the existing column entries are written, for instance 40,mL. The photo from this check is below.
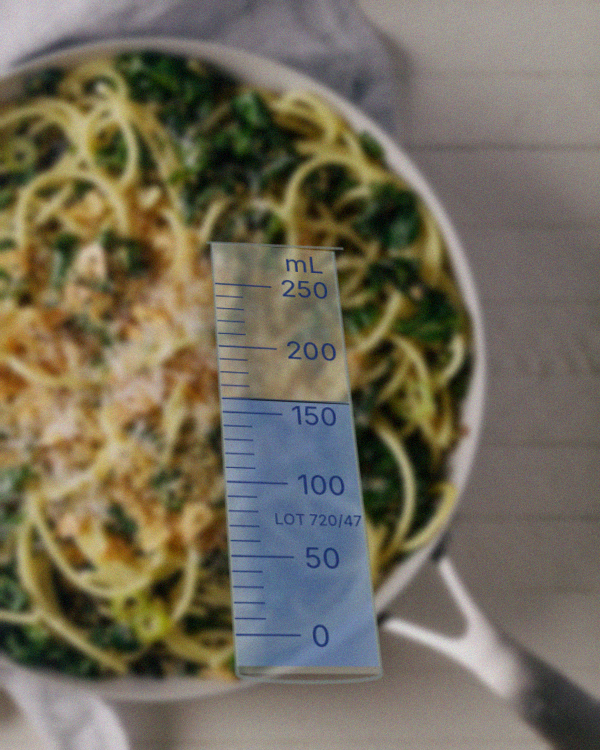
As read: 160,mL
